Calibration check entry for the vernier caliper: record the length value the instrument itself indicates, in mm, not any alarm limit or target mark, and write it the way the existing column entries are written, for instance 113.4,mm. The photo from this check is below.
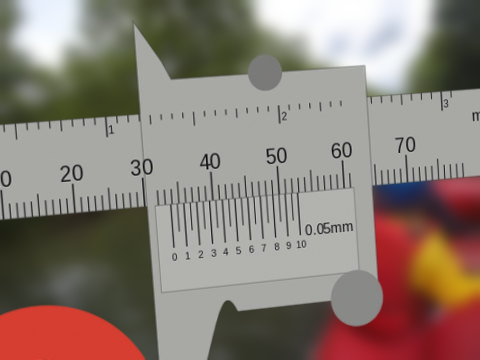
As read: 33.8,mm
